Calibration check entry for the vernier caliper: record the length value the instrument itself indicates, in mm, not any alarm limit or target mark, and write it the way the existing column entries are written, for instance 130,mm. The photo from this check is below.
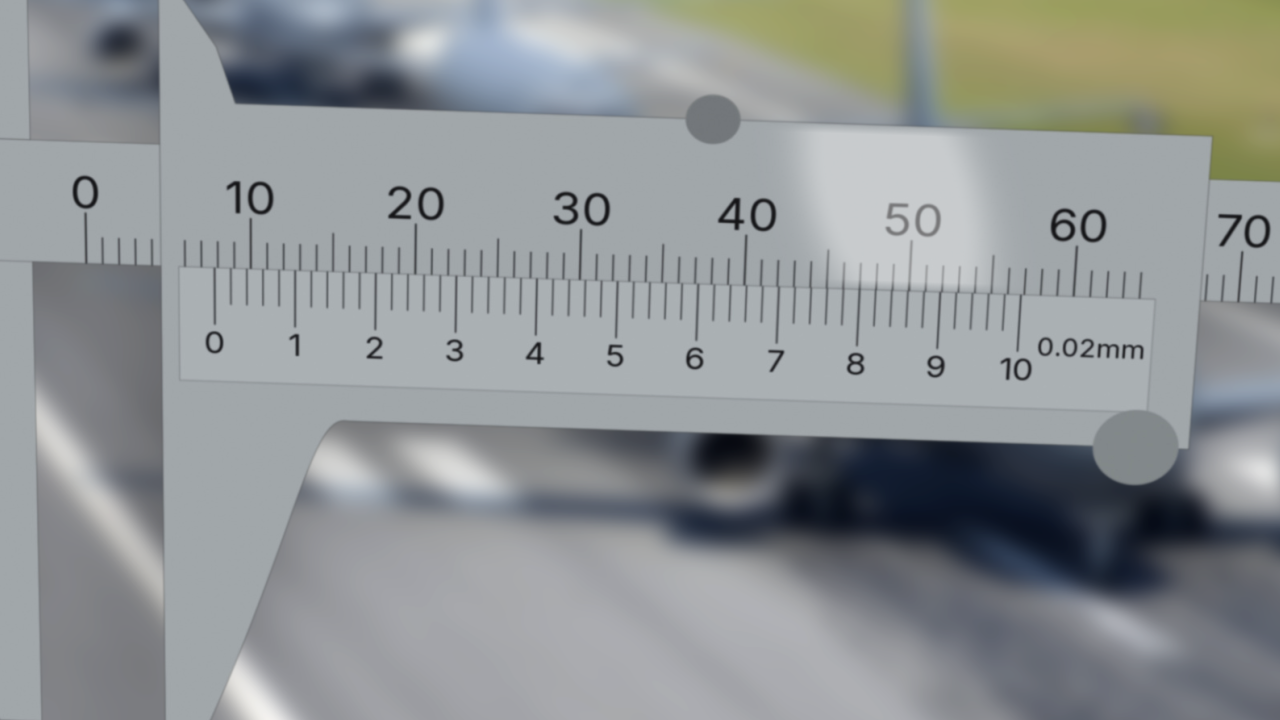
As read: 7.8,mm
